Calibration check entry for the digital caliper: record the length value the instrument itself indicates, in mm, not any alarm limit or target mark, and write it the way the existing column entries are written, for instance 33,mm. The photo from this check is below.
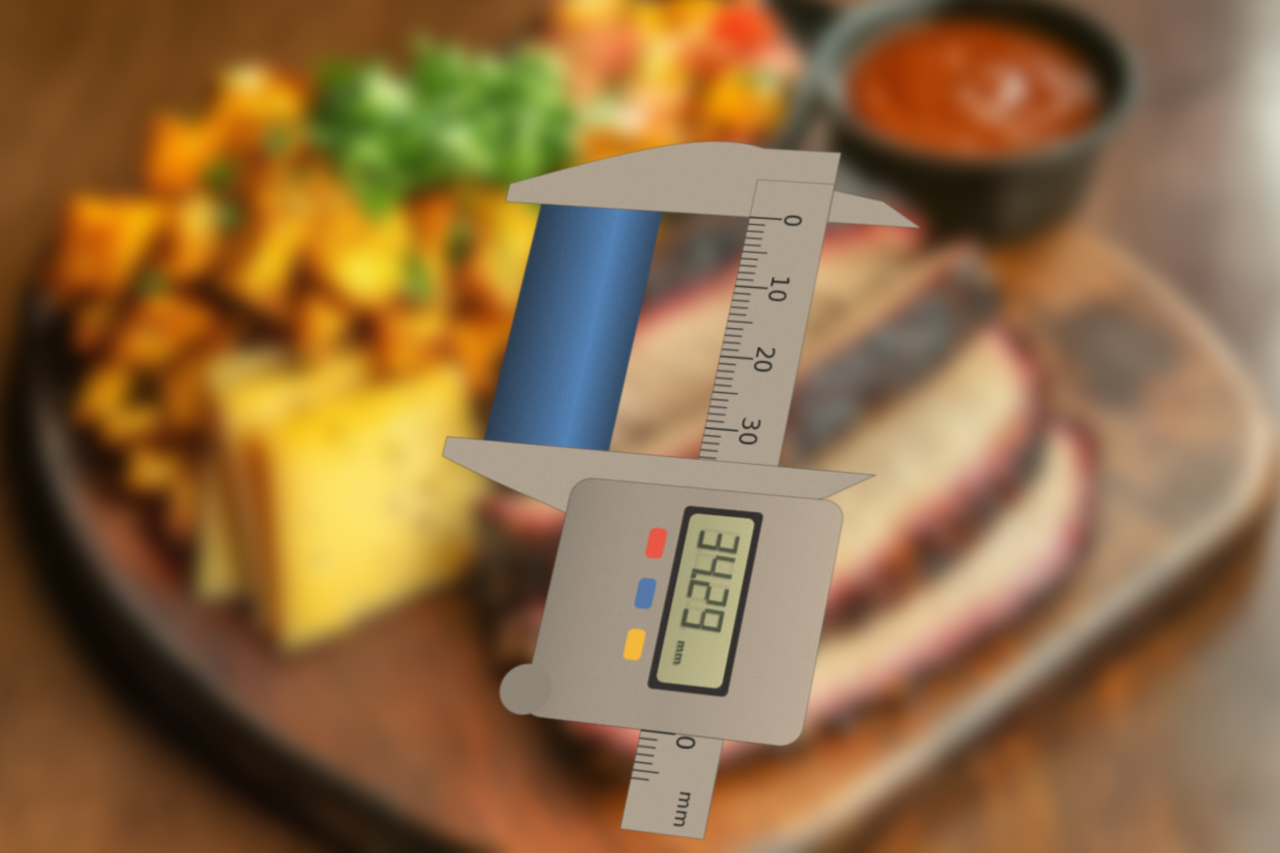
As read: 34.29,mm
